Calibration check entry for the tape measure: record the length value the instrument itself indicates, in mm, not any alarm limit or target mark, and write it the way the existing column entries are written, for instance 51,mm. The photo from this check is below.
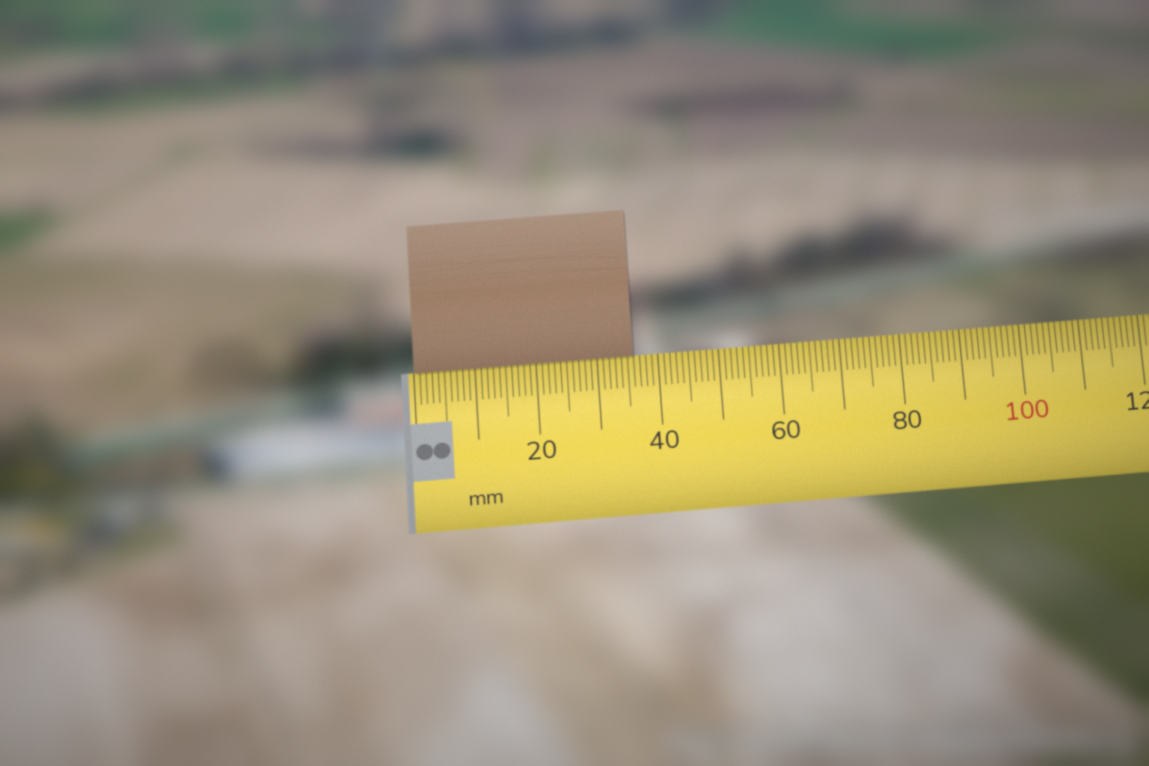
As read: 36,mm
